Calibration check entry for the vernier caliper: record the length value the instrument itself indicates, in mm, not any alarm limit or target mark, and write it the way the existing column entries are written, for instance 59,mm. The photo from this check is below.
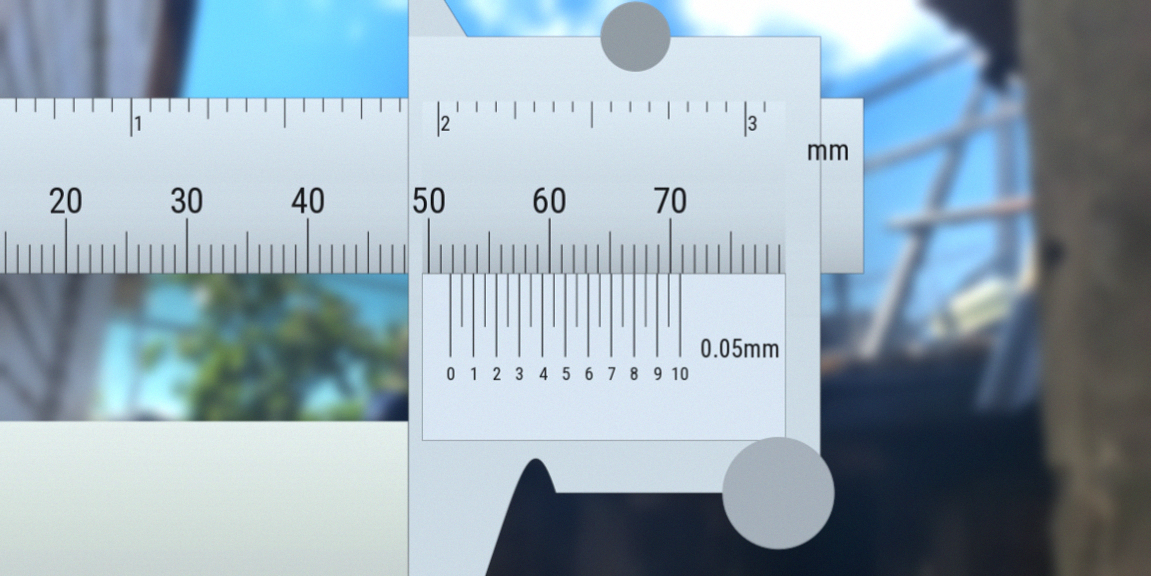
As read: 51.8,mm
